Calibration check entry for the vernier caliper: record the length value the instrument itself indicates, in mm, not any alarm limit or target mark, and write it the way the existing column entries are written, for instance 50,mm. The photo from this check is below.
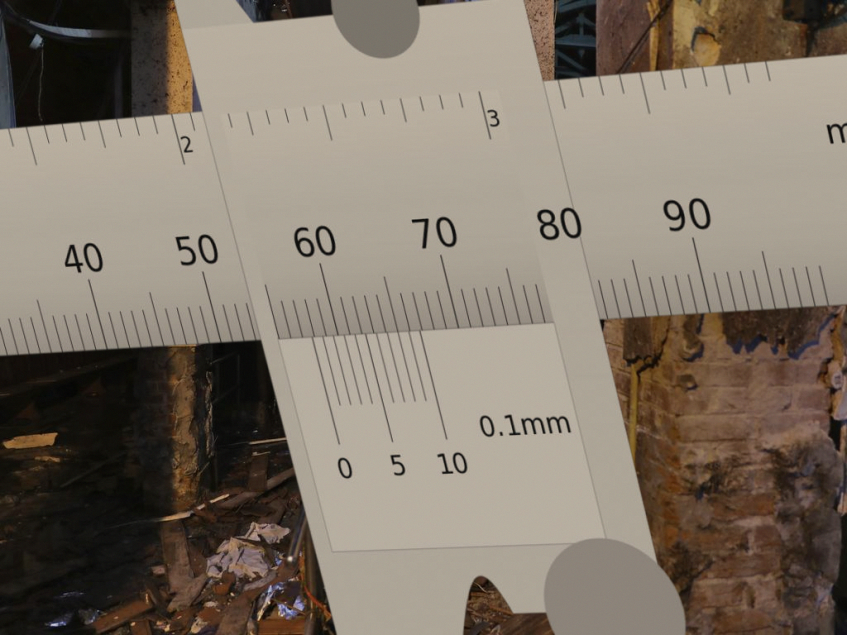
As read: 57.8,mm
